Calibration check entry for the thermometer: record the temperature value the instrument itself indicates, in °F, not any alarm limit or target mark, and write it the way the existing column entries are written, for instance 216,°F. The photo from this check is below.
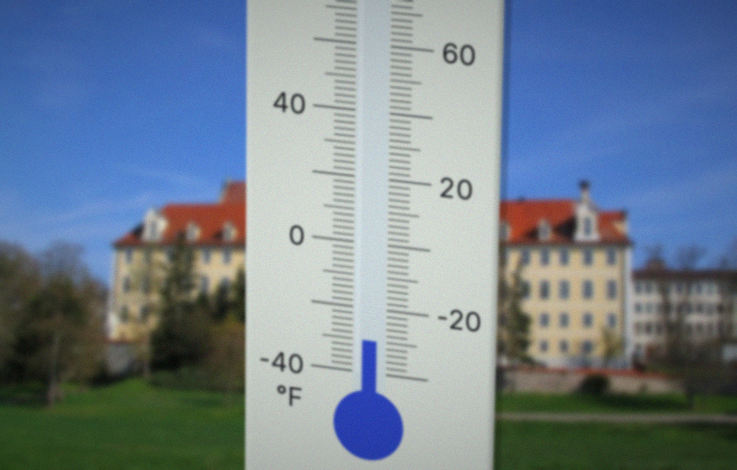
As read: -30,°F
